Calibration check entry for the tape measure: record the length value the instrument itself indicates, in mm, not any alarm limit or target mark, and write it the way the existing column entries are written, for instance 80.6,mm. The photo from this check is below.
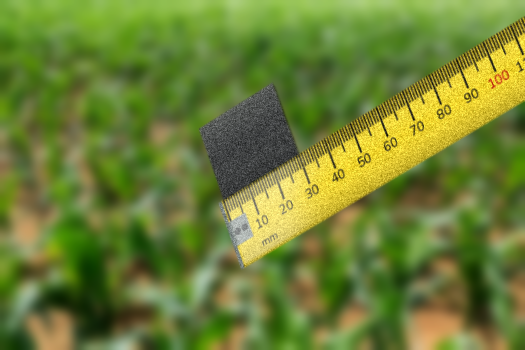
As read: 30,mm
